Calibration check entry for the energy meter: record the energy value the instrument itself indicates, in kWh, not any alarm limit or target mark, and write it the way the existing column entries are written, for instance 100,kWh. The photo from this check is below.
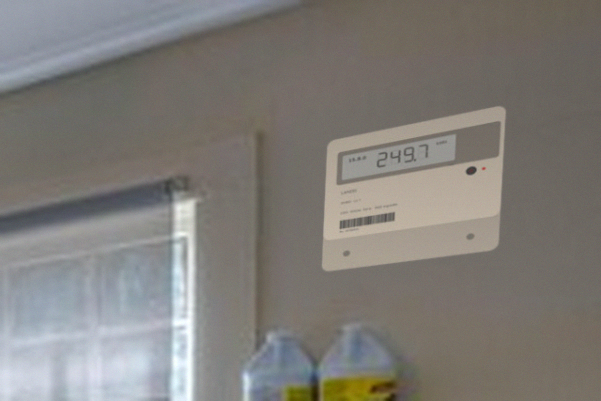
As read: 249.7,kWh
